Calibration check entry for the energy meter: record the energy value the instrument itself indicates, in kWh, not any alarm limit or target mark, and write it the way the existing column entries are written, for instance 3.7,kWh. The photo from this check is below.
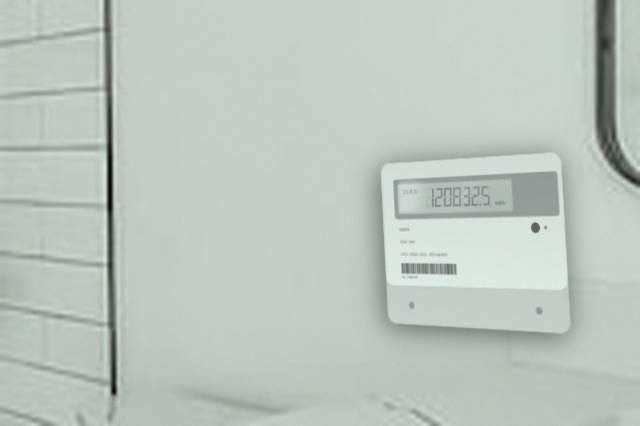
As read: 120832.5,kWh
